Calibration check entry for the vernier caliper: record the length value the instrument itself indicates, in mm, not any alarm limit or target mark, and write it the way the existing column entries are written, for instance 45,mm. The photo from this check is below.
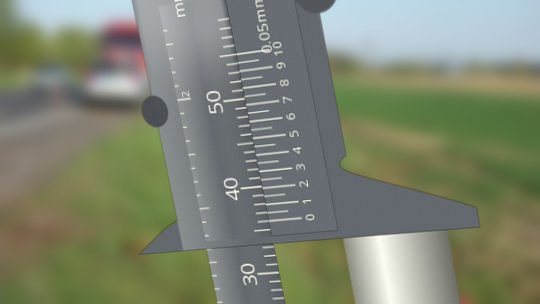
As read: 36.0,mm
